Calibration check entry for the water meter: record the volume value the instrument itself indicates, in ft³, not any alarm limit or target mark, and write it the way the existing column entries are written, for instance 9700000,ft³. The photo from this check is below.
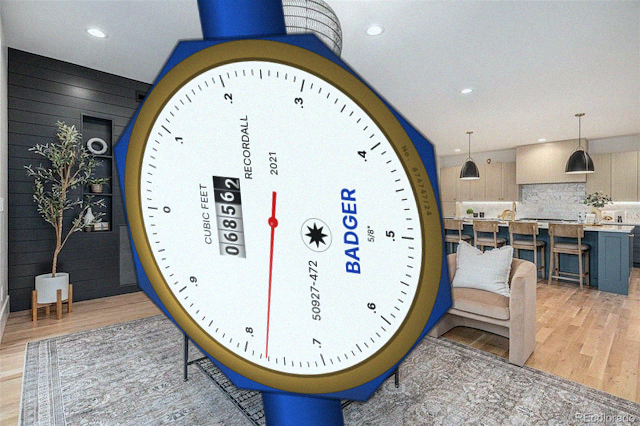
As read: 68561.77,ft³
